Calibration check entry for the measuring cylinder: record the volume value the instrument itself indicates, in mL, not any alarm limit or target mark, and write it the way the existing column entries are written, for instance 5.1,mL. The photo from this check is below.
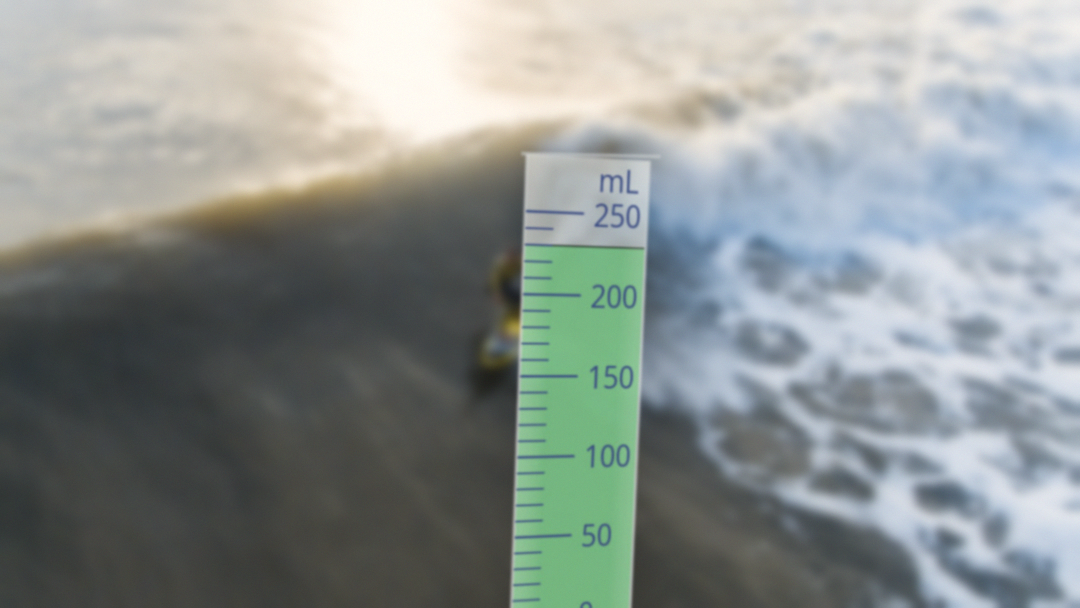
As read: 230,mL
